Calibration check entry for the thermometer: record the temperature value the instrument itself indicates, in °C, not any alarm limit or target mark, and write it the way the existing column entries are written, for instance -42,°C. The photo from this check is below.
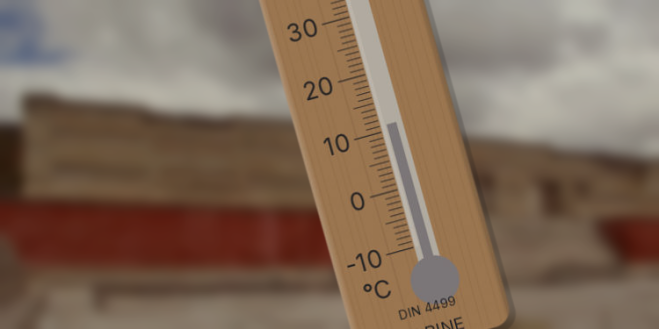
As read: 11,°C
